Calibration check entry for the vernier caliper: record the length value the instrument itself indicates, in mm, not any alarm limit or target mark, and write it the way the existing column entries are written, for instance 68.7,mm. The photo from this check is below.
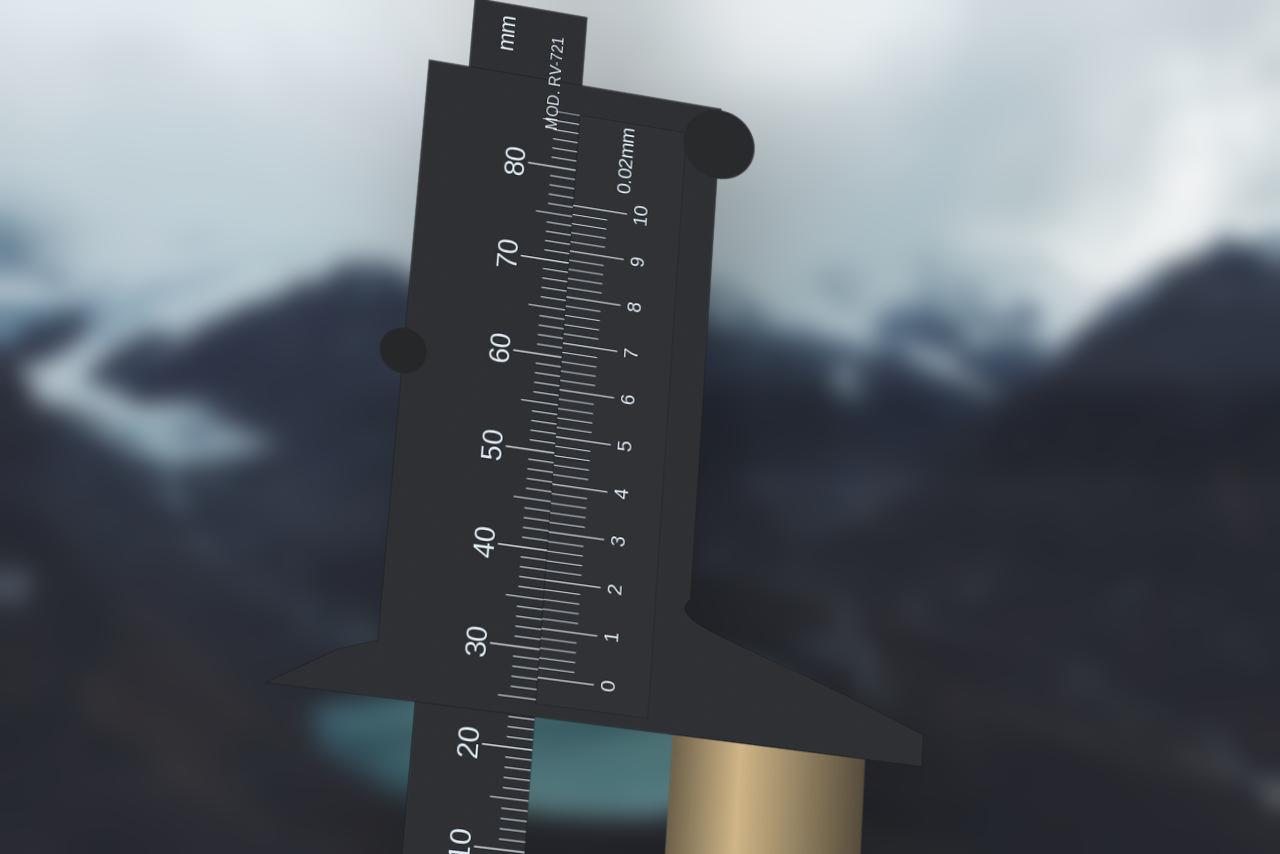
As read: 27.2,mm
